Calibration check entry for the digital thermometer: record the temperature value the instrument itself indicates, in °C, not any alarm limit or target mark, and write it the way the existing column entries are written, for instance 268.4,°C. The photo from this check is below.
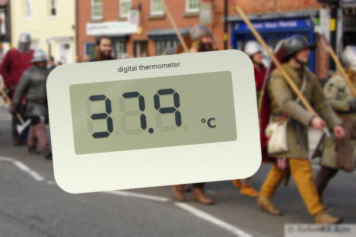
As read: 37.9,°C
